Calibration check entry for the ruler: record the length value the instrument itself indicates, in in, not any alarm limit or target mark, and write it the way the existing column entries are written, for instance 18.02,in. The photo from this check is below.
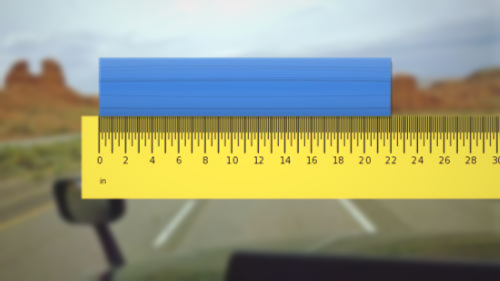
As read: 22,in
